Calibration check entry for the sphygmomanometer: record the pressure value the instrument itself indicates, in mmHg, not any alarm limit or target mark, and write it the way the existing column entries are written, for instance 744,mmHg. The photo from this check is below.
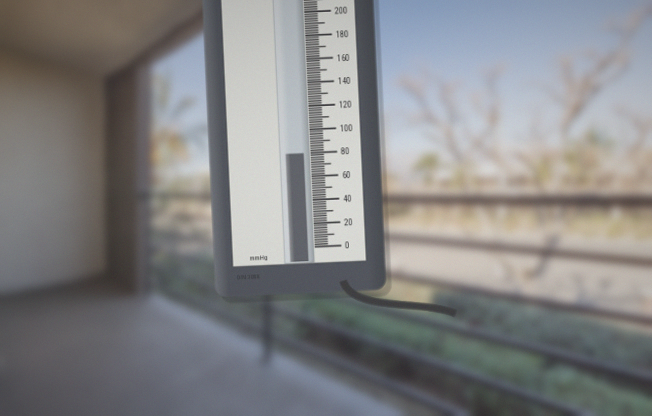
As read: 80,mmHg
